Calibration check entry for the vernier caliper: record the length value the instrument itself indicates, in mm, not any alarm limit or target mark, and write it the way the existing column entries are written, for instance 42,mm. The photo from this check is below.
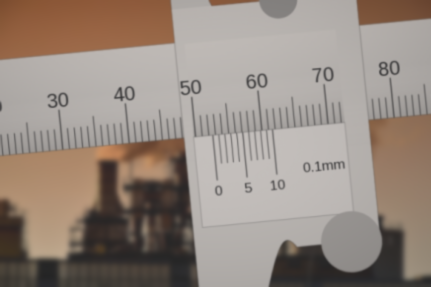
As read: 52.6,mm
